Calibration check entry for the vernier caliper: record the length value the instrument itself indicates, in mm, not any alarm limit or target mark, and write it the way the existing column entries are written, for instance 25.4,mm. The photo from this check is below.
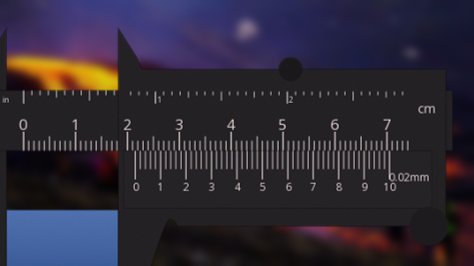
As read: 21.5,mm
